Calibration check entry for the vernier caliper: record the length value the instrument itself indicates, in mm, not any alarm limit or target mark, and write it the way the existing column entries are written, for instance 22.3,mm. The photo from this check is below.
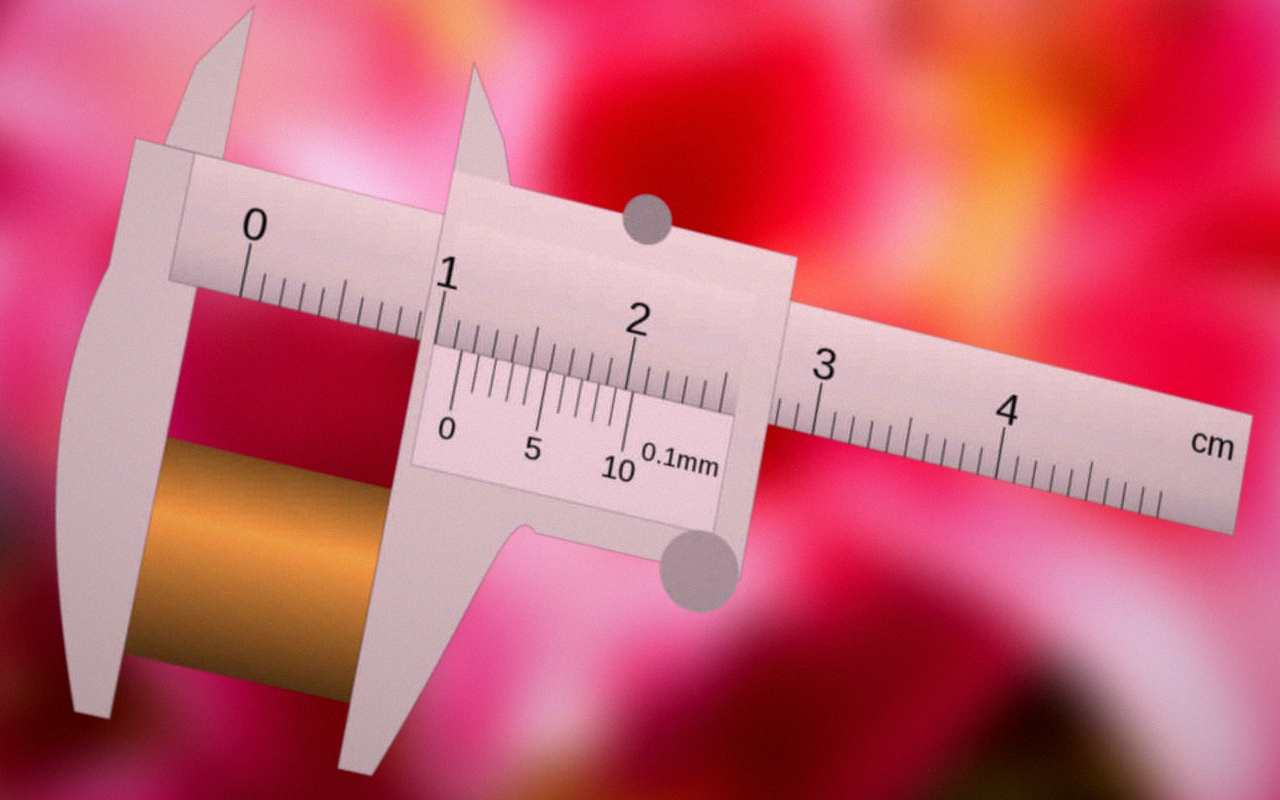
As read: 11.4,mm
